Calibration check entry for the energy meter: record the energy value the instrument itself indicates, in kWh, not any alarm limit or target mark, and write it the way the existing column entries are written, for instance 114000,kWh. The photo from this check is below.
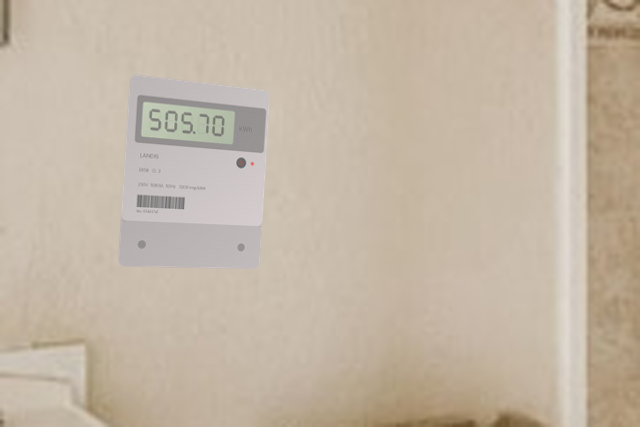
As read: 505.70,kWh
